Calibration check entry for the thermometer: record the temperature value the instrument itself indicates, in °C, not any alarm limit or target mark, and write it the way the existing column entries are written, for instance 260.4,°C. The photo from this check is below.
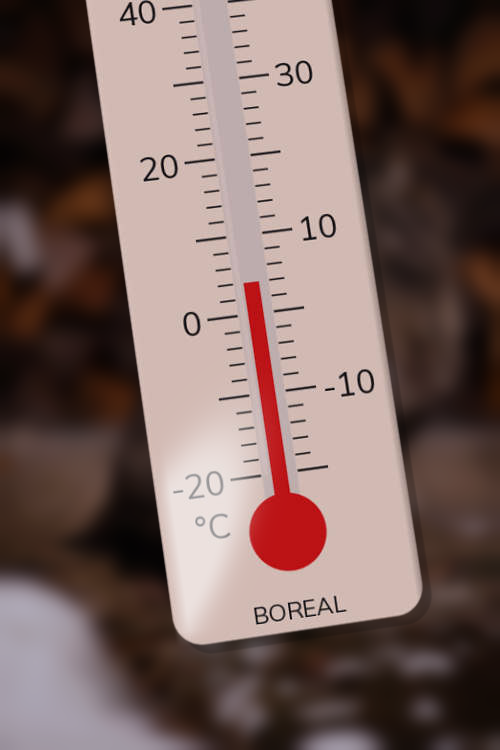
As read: 4,°C
